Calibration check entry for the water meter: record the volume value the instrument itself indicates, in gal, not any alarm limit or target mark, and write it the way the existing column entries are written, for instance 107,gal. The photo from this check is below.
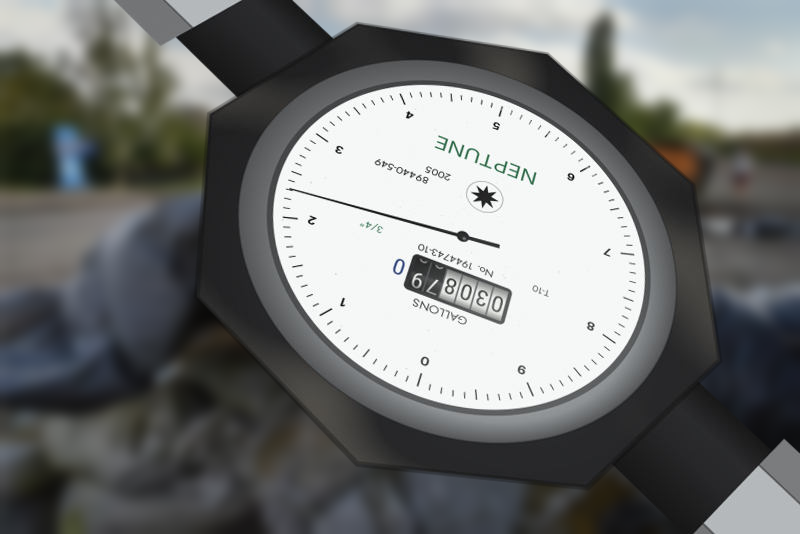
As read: 308792.3,gal
